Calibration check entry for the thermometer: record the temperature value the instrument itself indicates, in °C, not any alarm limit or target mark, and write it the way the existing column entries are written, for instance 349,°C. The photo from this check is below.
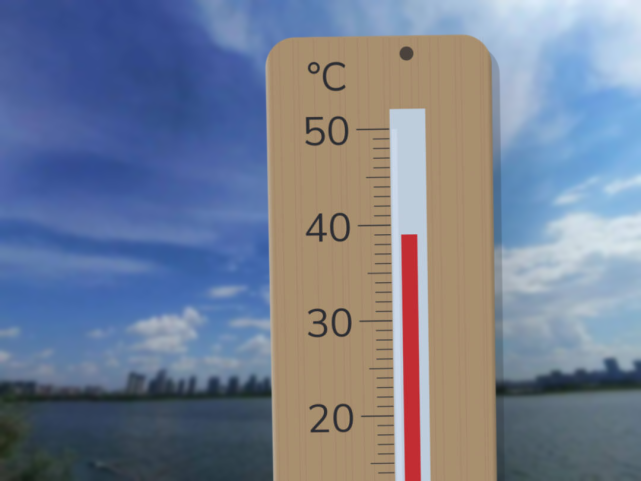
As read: 39,°C
